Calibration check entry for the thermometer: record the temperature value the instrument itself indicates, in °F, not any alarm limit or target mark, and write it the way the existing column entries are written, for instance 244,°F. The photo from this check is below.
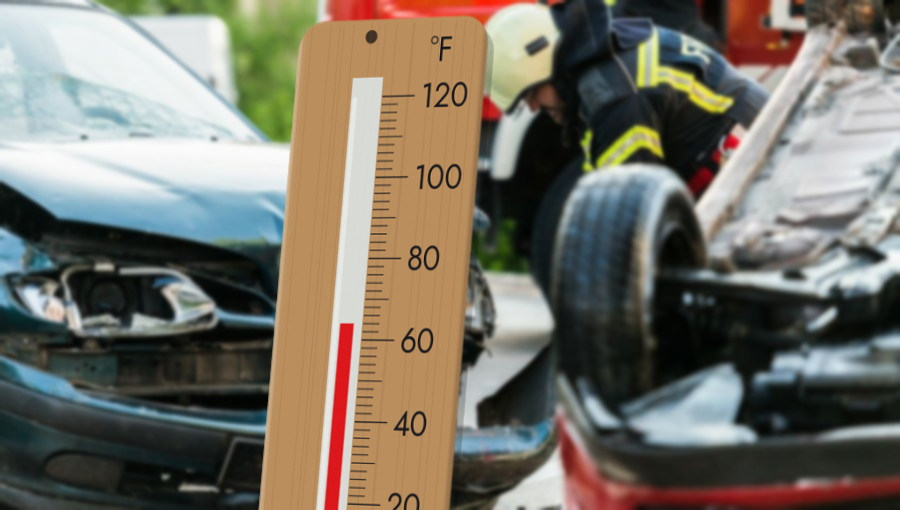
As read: 64,°F
